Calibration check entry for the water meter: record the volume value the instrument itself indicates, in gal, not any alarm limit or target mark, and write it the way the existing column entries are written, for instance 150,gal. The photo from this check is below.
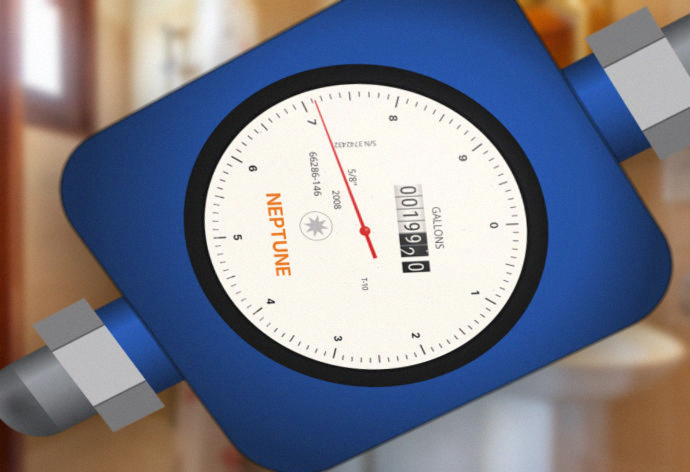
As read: 19917.1,gal
